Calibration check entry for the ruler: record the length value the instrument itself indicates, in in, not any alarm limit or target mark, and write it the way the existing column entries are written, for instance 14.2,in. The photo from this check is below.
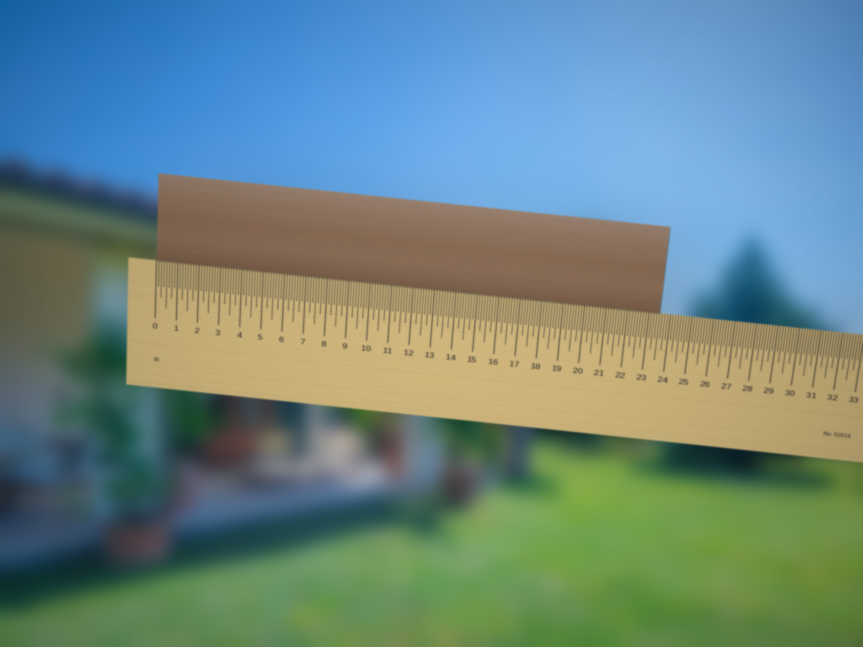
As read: 23.5,in
